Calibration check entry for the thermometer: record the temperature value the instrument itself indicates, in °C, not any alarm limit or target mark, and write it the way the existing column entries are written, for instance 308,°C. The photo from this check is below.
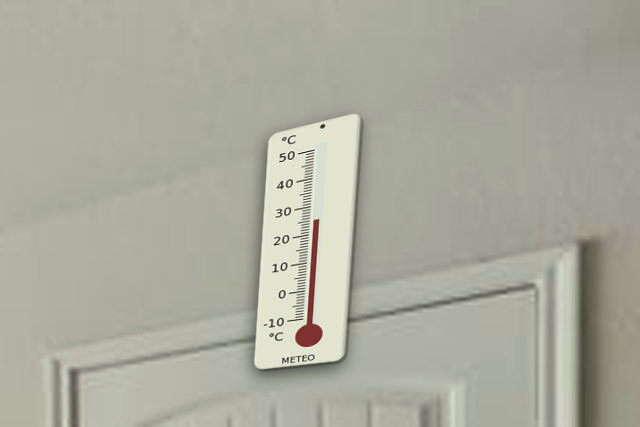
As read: 25,°C
